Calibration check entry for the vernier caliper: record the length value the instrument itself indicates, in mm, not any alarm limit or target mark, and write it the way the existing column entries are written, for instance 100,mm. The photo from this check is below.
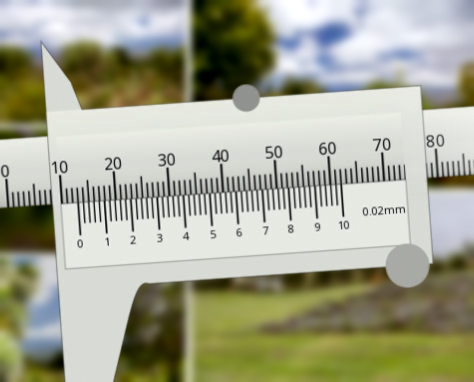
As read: 13.0,mm
